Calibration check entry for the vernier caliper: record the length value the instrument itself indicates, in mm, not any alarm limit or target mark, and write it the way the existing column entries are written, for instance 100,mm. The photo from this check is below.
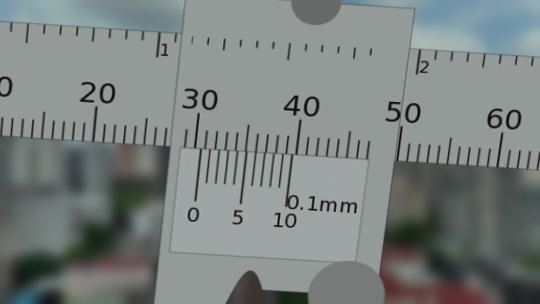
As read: 30.6,mm
